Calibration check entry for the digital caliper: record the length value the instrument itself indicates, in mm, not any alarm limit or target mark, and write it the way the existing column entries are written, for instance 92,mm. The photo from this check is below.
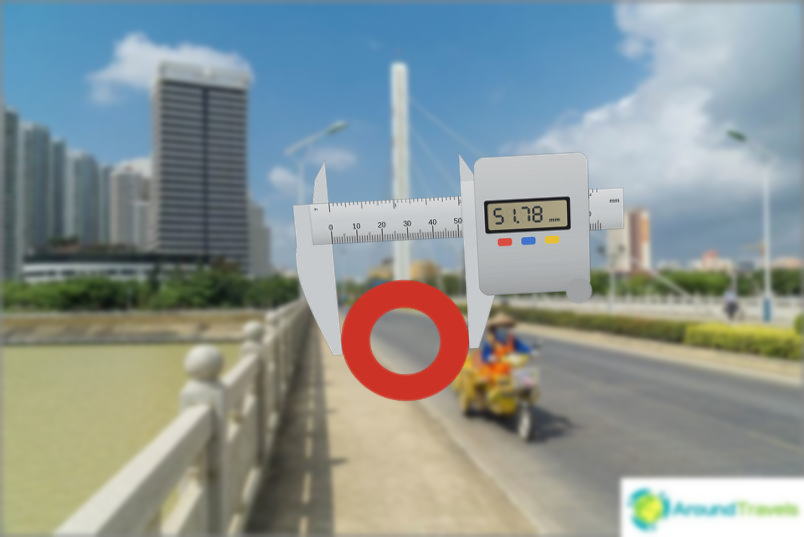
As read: 51.78,mm
